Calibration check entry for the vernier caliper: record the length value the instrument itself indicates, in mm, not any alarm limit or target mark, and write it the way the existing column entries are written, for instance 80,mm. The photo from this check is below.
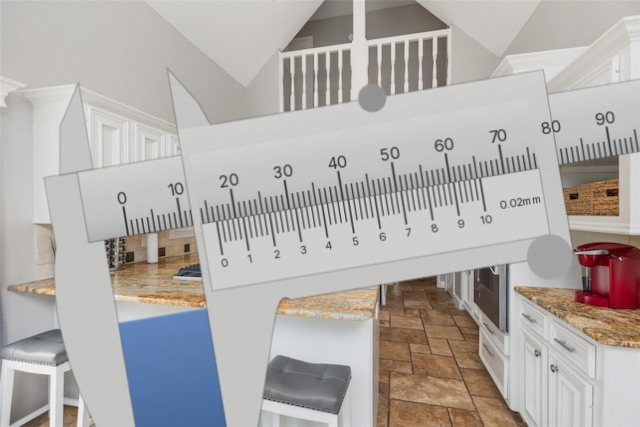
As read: 16.5,mm
